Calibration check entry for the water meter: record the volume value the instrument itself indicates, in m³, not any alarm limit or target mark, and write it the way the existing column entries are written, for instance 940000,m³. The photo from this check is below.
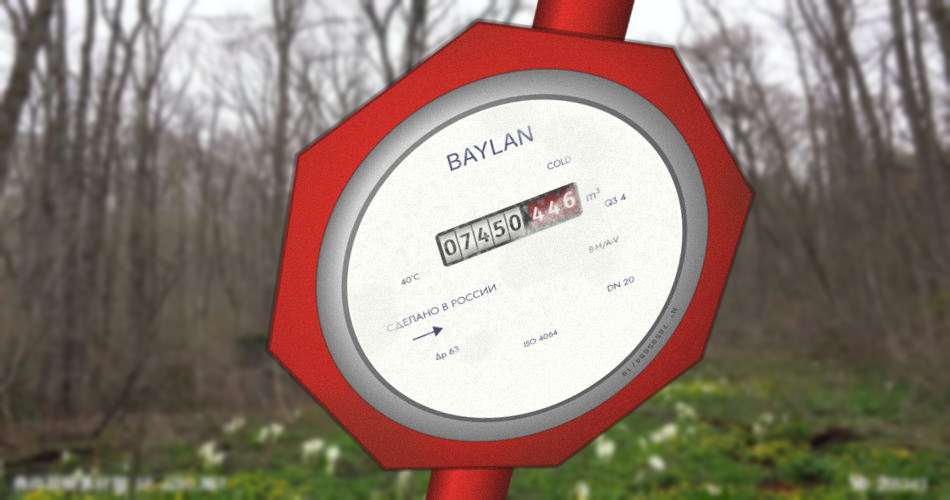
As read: 7450.446,m³
